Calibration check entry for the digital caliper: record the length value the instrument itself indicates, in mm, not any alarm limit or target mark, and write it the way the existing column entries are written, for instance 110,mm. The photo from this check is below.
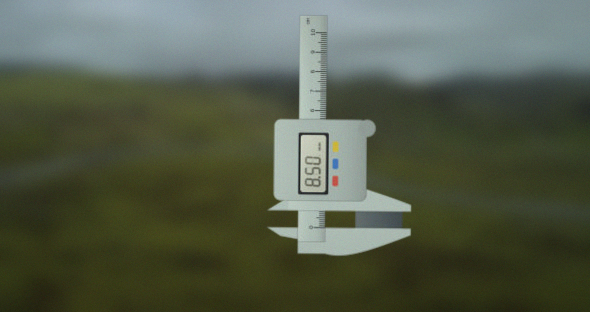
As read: 8.50,mm
